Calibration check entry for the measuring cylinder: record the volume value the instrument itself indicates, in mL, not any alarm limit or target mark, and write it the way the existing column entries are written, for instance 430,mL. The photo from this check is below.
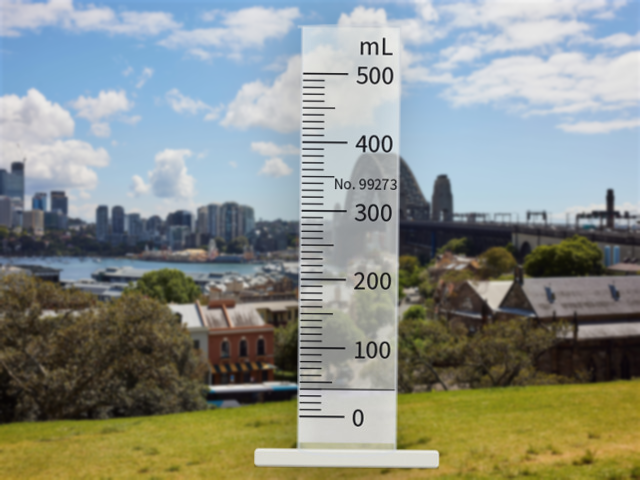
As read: 40,mL
